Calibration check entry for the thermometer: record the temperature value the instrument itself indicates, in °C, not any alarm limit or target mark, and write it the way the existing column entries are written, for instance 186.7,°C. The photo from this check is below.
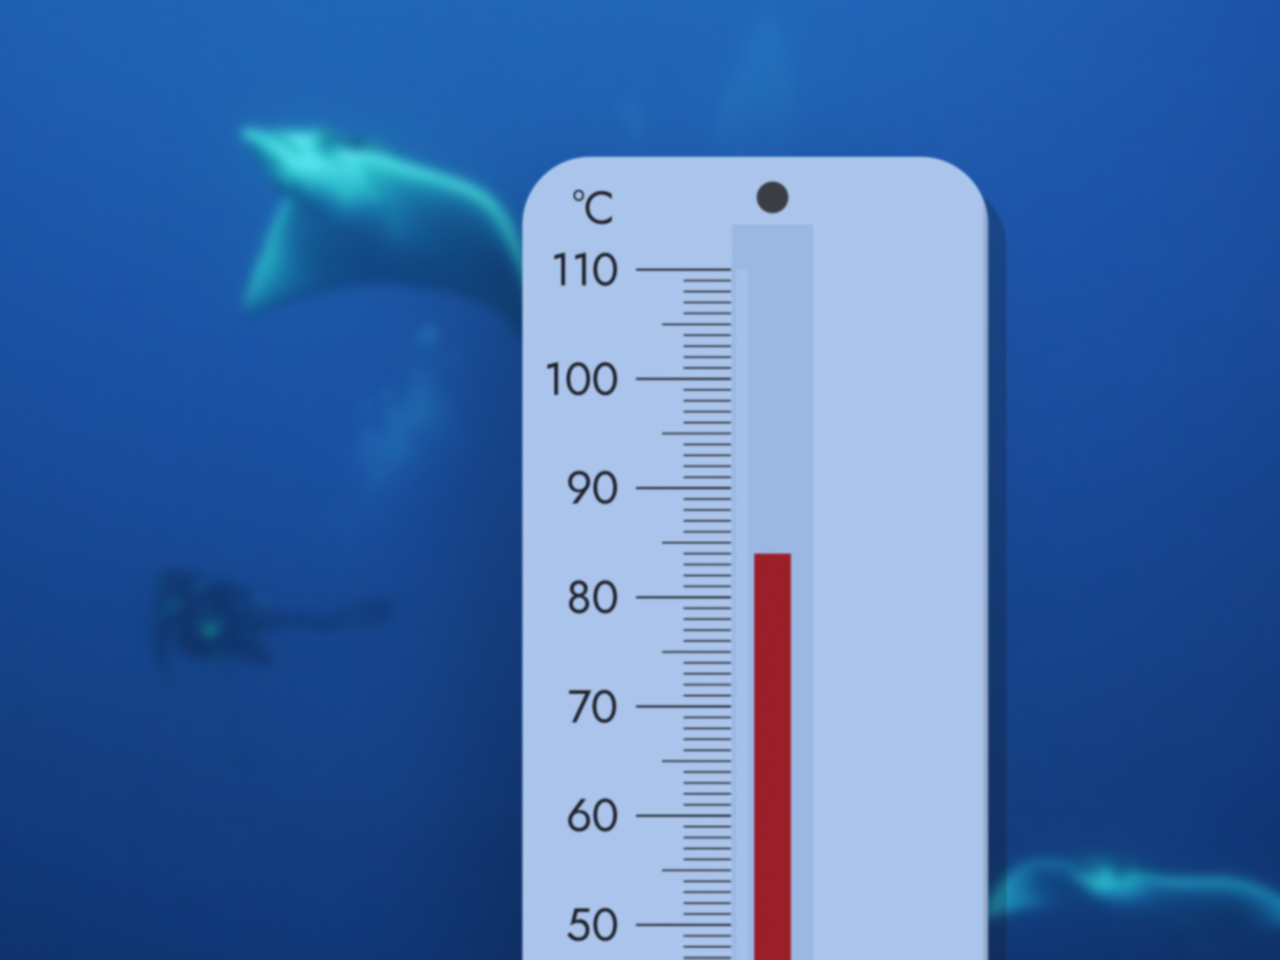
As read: 84,°C
